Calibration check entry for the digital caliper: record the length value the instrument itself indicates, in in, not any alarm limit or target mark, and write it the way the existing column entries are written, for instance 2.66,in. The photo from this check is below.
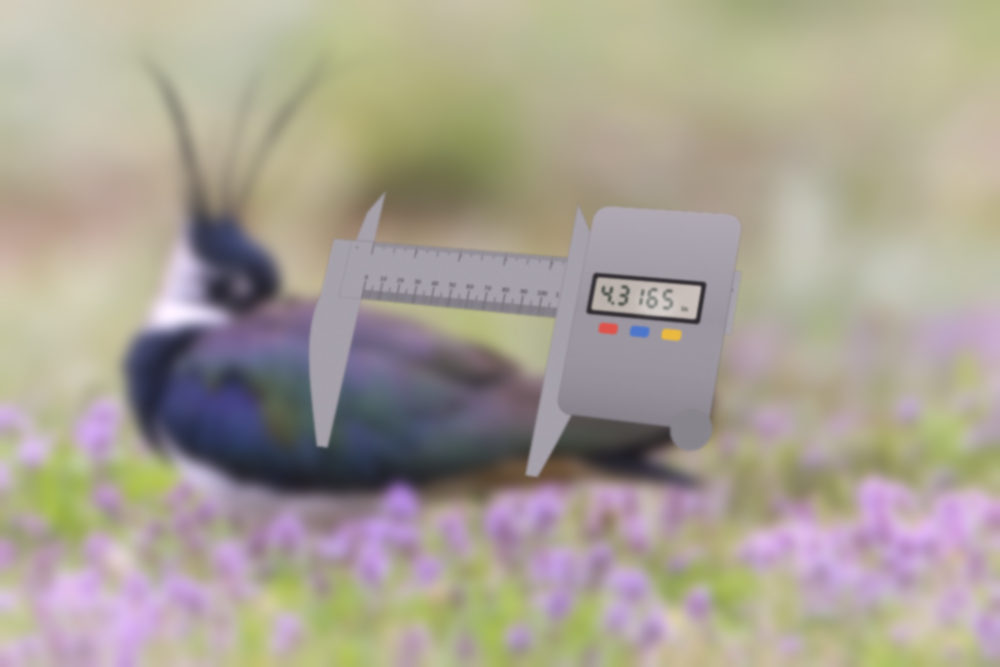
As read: 4.3165,in
